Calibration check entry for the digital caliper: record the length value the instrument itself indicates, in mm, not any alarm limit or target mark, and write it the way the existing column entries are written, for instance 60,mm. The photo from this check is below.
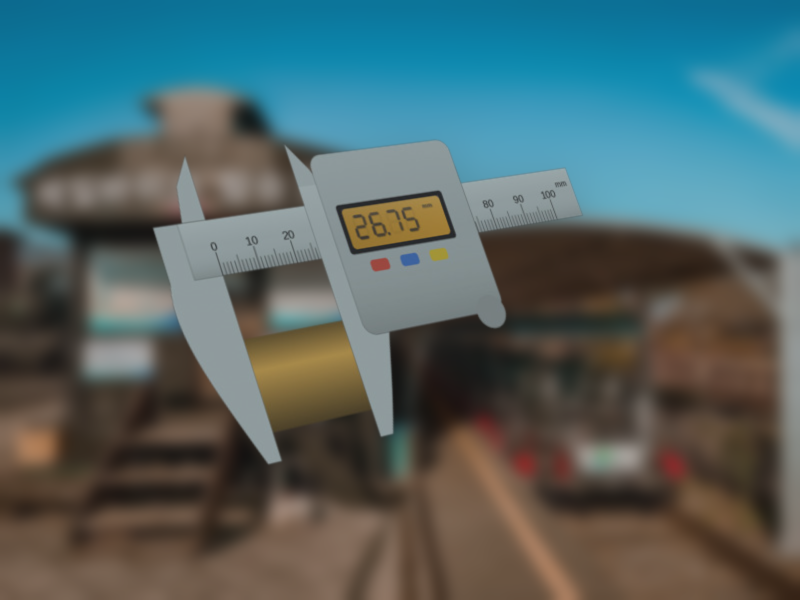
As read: 26.75,mm
